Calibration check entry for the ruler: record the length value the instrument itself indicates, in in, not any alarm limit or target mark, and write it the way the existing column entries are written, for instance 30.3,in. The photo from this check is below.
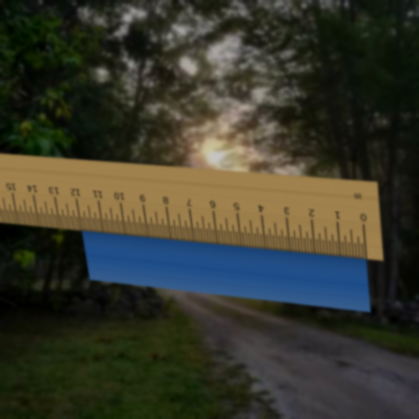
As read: 12,in
